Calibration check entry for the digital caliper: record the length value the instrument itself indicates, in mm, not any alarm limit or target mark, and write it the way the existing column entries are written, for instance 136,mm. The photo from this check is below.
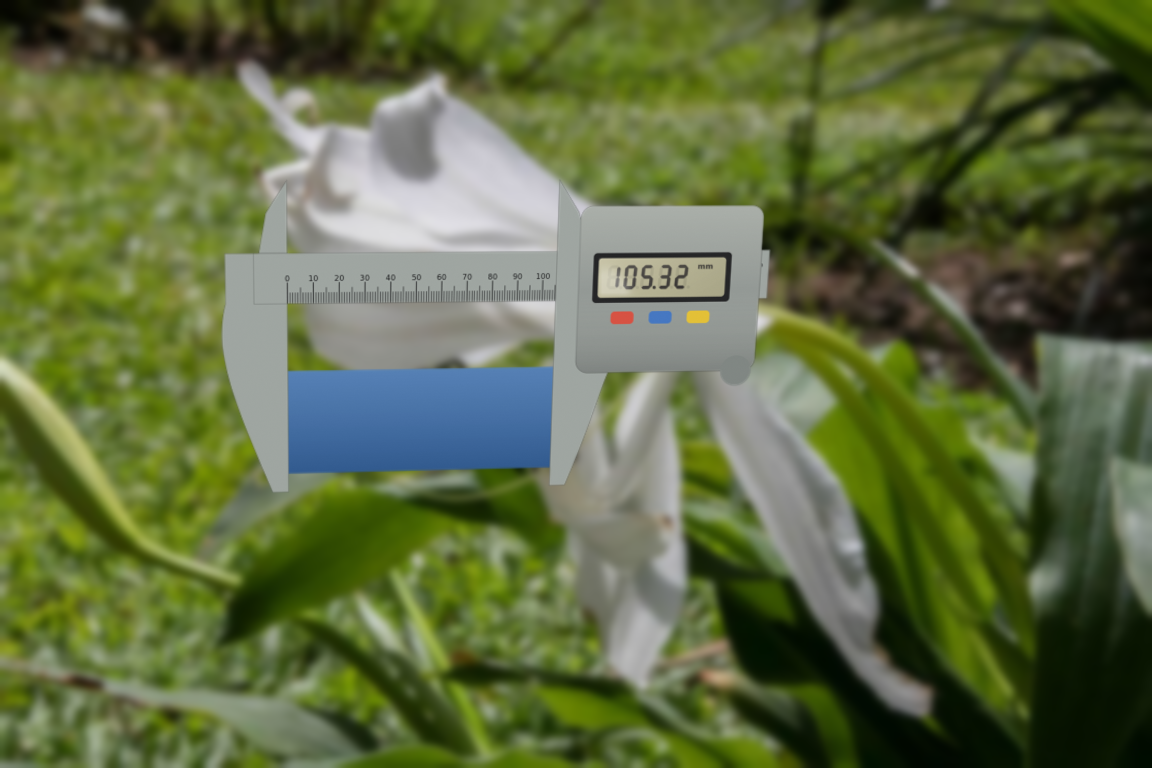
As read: 105.32,mm
